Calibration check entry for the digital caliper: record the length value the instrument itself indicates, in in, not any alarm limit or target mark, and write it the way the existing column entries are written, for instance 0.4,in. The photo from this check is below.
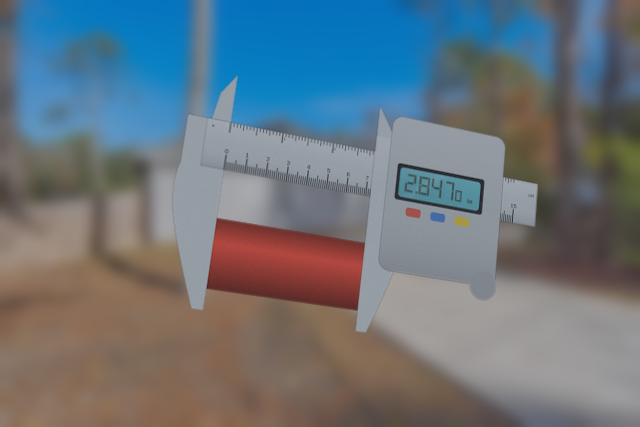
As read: 2.8470,in
